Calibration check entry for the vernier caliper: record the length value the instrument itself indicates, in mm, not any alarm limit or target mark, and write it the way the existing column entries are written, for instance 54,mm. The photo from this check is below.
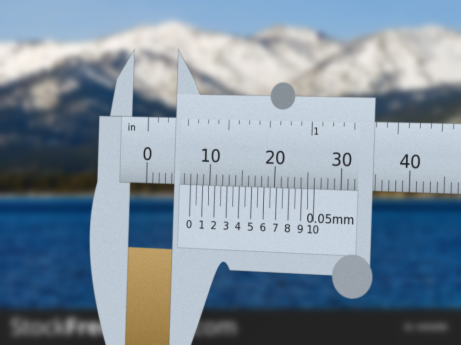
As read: 7.0,mm
